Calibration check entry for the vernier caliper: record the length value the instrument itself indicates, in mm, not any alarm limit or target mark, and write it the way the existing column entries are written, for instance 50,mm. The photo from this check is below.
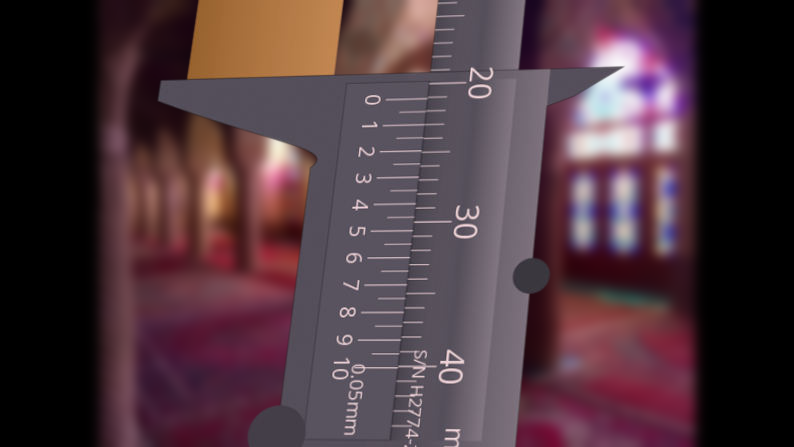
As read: 21.1,mm
